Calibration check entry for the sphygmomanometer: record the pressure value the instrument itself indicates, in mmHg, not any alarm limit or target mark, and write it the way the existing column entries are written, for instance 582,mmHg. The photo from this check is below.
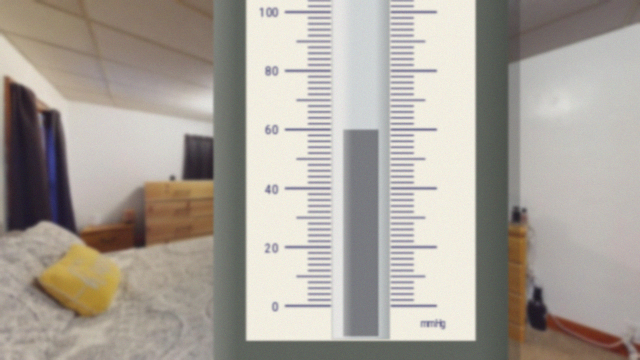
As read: 60,mmHg
